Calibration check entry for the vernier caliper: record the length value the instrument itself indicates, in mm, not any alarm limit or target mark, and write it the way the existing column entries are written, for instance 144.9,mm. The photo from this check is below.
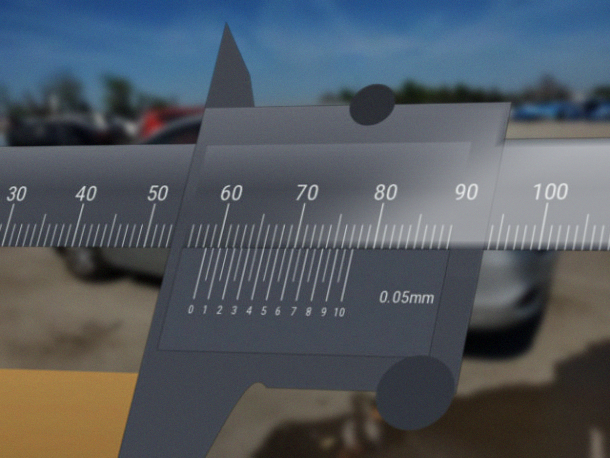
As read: 58.4,mm
